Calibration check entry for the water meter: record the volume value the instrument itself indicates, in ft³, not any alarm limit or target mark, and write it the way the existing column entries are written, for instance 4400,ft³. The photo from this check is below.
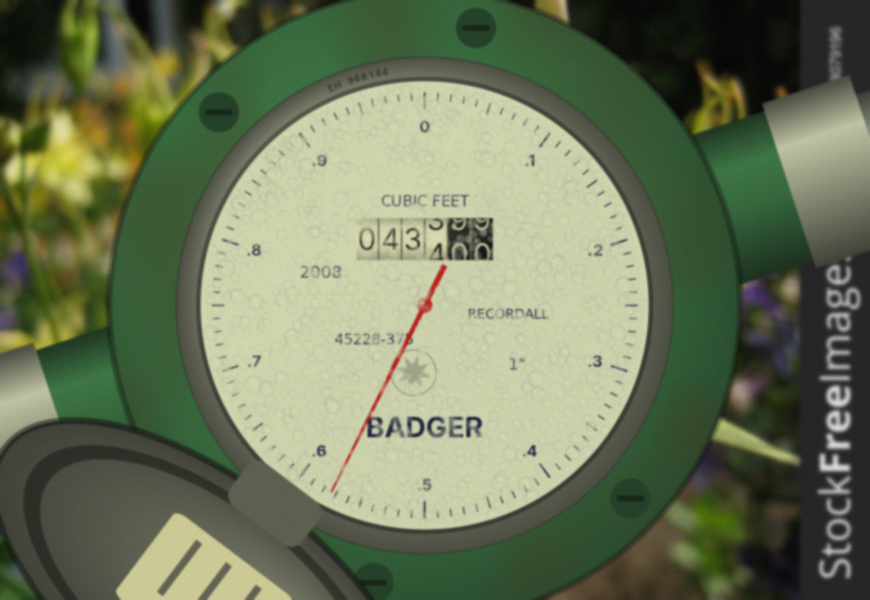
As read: 43399.57,ft³
